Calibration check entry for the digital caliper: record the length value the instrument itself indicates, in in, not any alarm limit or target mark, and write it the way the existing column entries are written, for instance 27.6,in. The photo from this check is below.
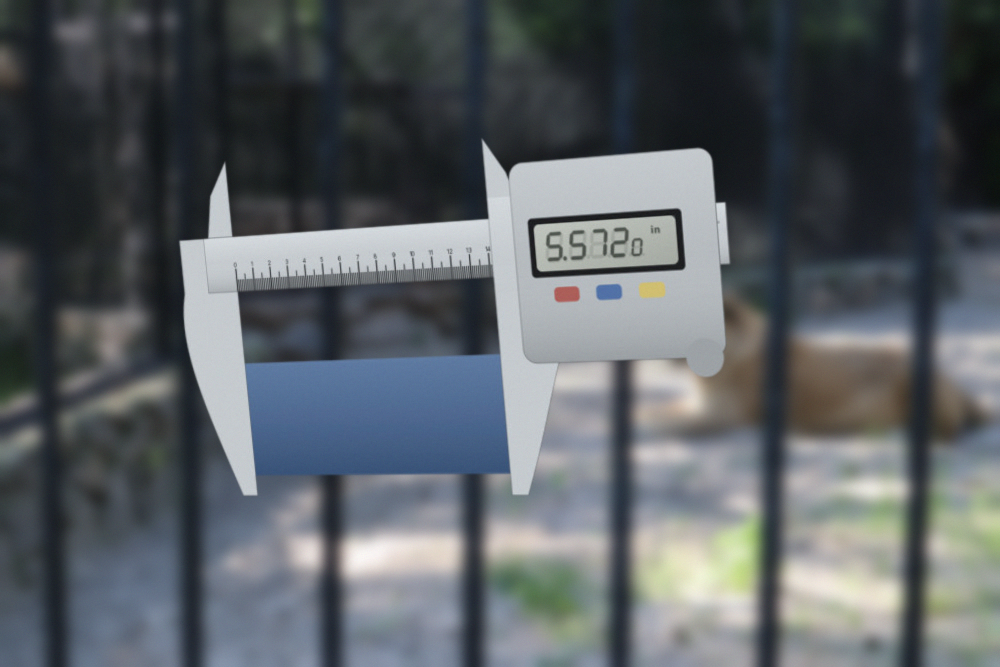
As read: 5.5720,in
